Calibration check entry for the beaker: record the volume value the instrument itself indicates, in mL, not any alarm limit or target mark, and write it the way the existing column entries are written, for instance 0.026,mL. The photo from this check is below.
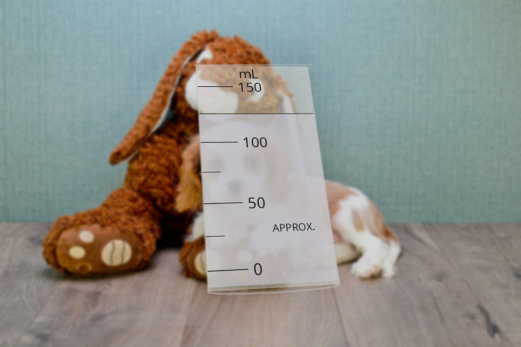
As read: 125,mL
